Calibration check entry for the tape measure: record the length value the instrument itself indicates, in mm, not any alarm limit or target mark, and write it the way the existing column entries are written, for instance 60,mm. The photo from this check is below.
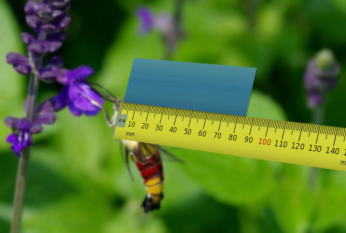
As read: 85,mm
